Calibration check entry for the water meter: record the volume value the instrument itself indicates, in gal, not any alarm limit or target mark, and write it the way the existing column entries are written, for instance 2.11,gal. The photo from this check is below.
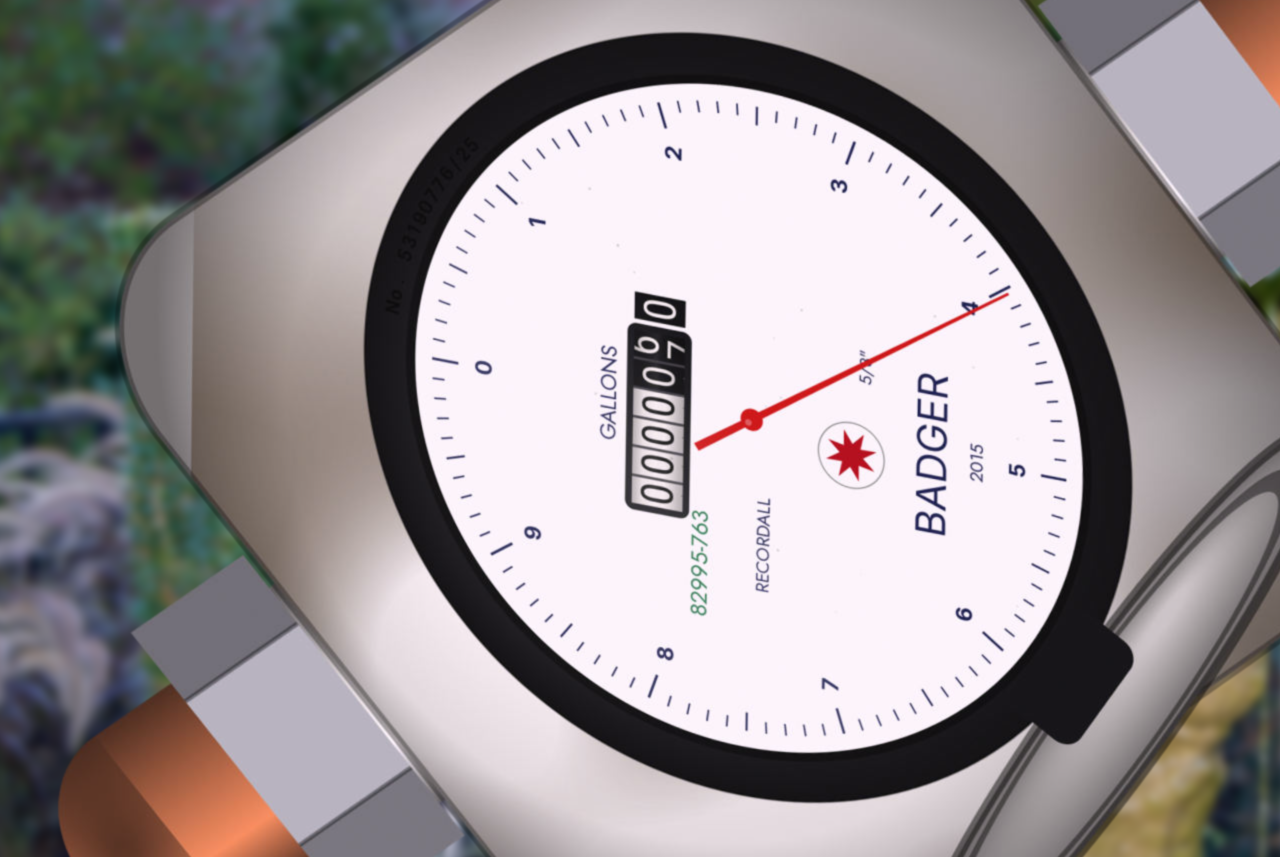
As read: 64.0,gal
